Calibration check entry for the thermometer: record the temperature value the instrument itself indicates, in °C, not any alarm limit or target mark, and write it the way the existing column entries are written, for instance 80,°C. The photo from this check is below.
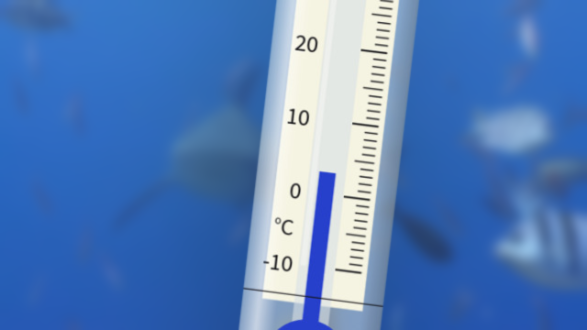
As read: 3,°C
